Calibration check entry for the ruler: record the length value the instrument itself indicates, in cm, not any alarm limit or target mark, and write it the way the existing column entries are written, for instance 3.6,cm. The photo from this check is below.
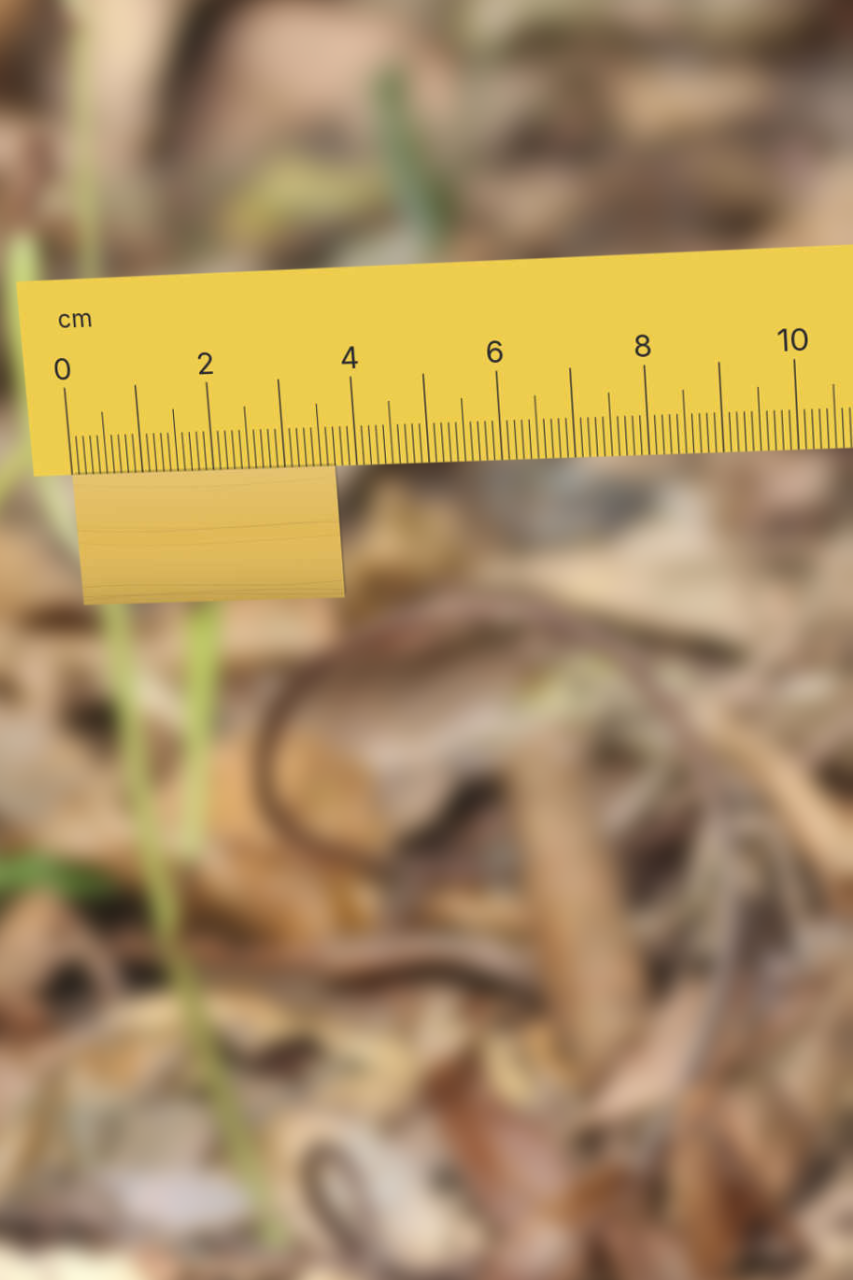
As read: 3.7,cm
